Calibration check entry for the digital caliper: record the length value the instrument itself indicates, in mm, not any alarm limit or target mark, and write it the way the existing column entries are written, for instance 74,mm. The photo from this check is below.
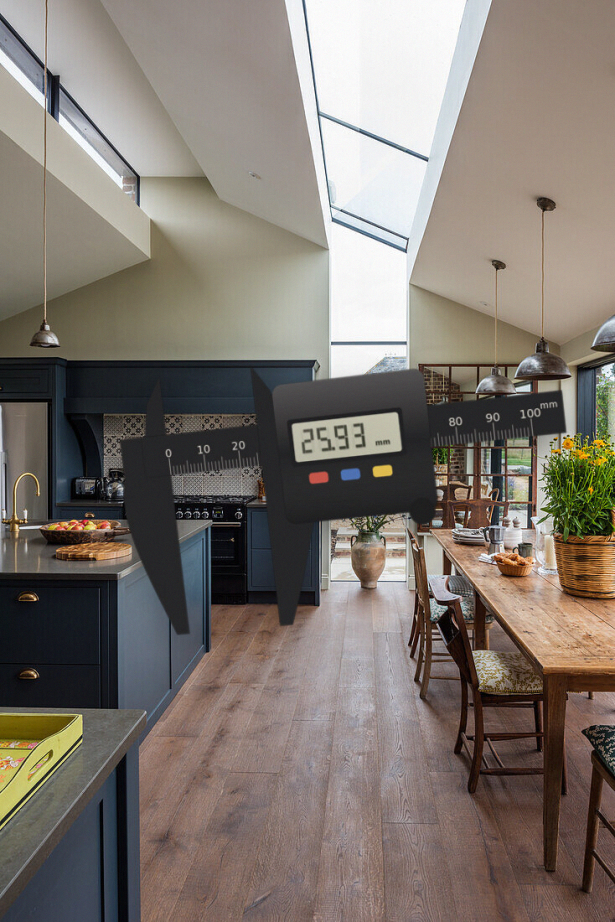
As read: 25.93,mm
